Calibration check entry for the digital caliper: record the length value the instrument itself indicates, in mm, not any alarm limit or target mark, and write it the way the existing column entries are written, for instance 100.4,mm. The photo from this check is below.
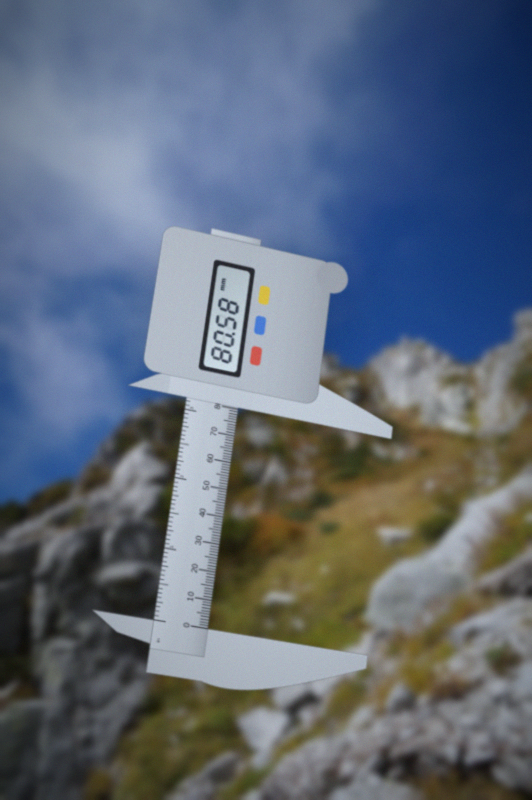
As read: 80.58,mm
